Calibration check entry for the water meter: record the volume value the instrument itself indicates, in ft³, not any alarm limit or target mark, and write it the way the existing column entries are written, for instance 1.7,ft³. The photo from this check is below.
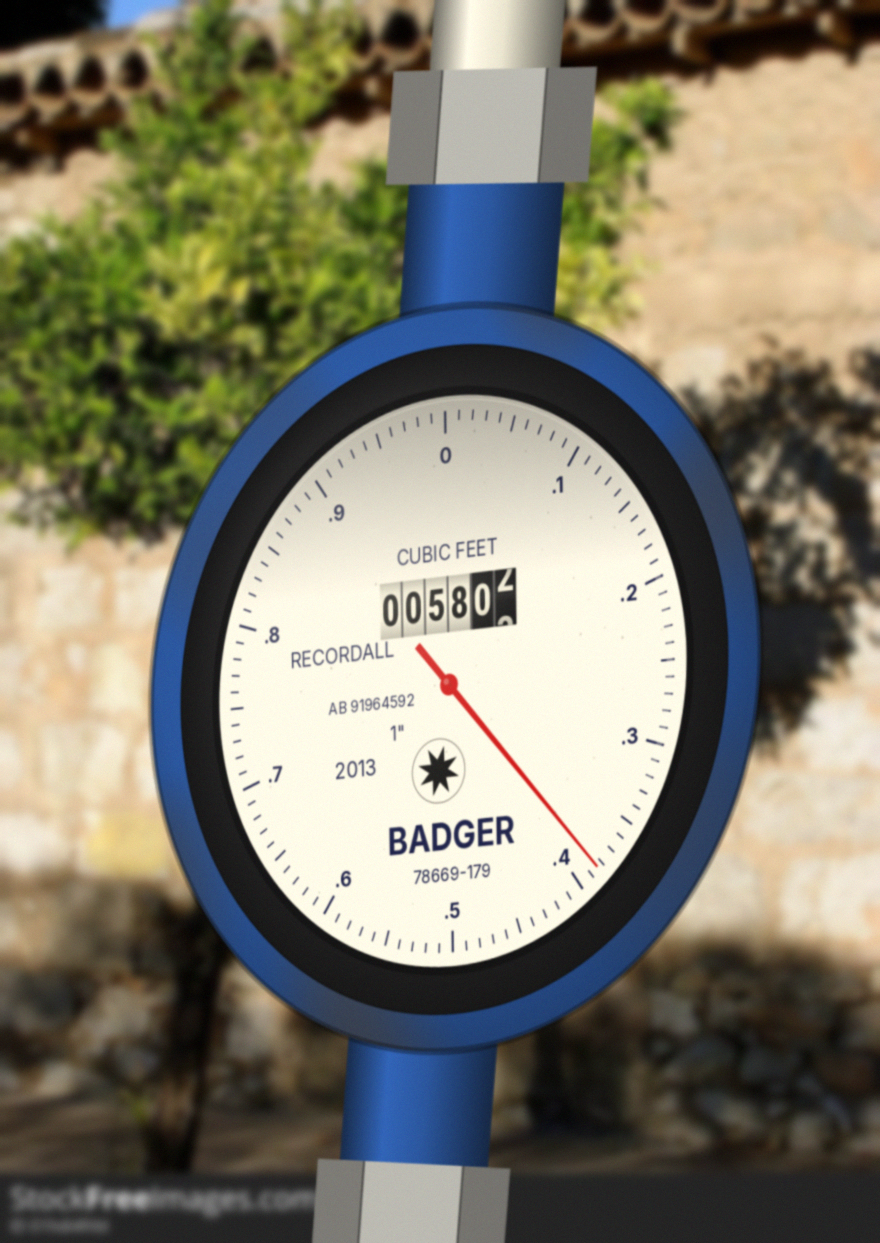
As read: 5802.38,ft³
